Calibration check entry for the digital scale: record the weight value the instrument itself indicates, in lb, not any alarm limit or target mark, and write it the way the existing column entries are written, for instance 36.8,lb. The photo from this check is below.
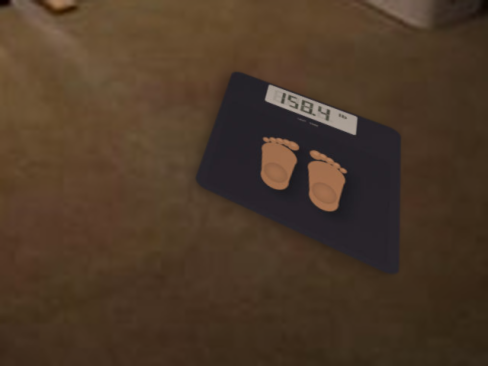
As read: 158.4,lb
